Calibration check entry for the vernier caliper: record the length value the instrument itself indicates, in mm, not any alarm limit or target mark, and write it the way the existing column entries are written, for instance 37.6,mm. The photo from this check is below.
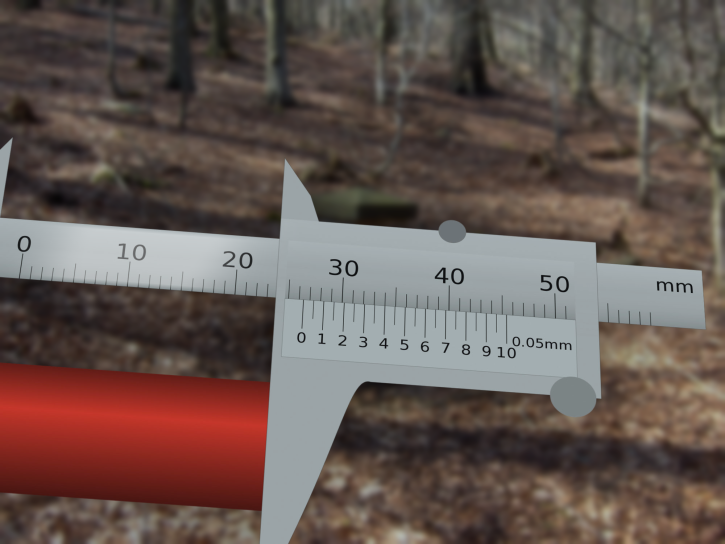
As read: 26.4,mm
